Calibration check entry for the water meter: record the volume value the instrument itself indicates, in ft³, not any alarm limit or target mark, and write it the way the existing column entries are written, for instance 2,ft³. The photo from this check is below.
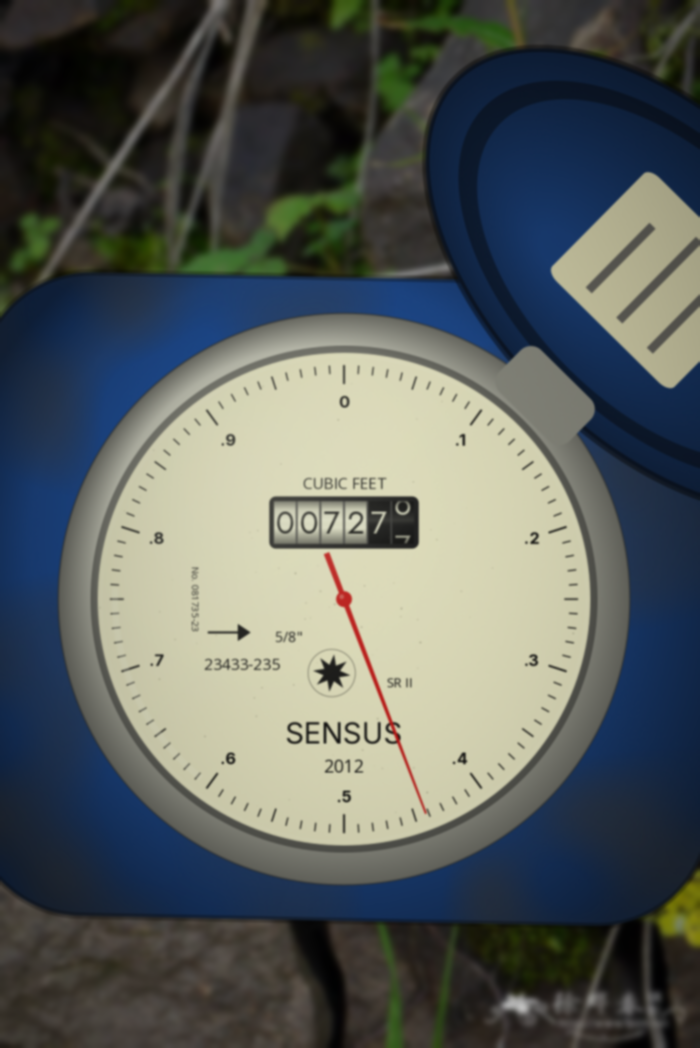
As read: 7276.44,ft³
